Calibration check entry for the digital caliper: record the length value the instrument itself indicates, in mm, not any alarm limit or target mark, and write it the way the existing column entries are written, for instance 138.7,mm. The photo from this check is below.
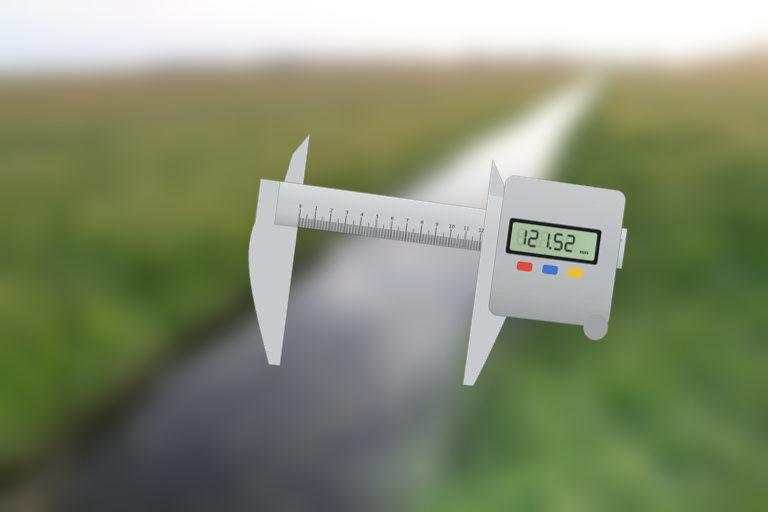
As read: 121.52,mm
